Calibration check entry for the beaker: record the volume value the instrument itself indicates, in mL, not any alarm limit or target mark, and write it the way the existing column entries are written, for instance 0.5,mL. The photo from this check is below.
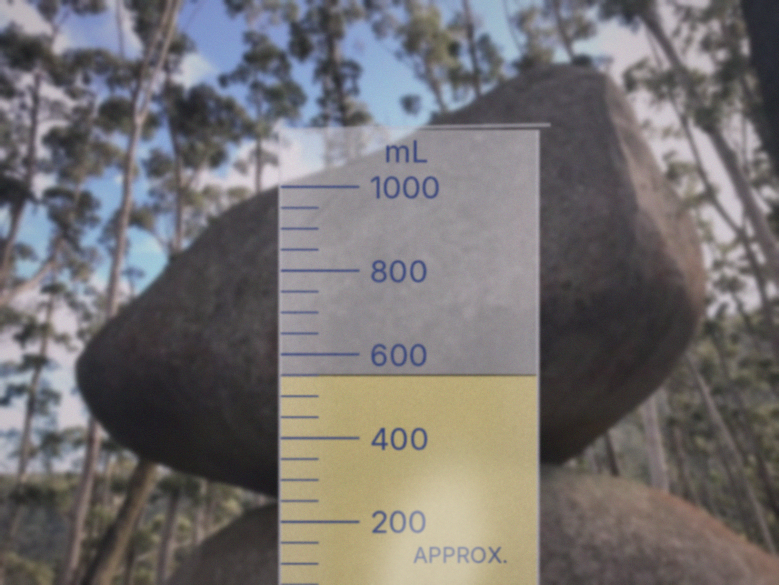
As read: 550,mL
